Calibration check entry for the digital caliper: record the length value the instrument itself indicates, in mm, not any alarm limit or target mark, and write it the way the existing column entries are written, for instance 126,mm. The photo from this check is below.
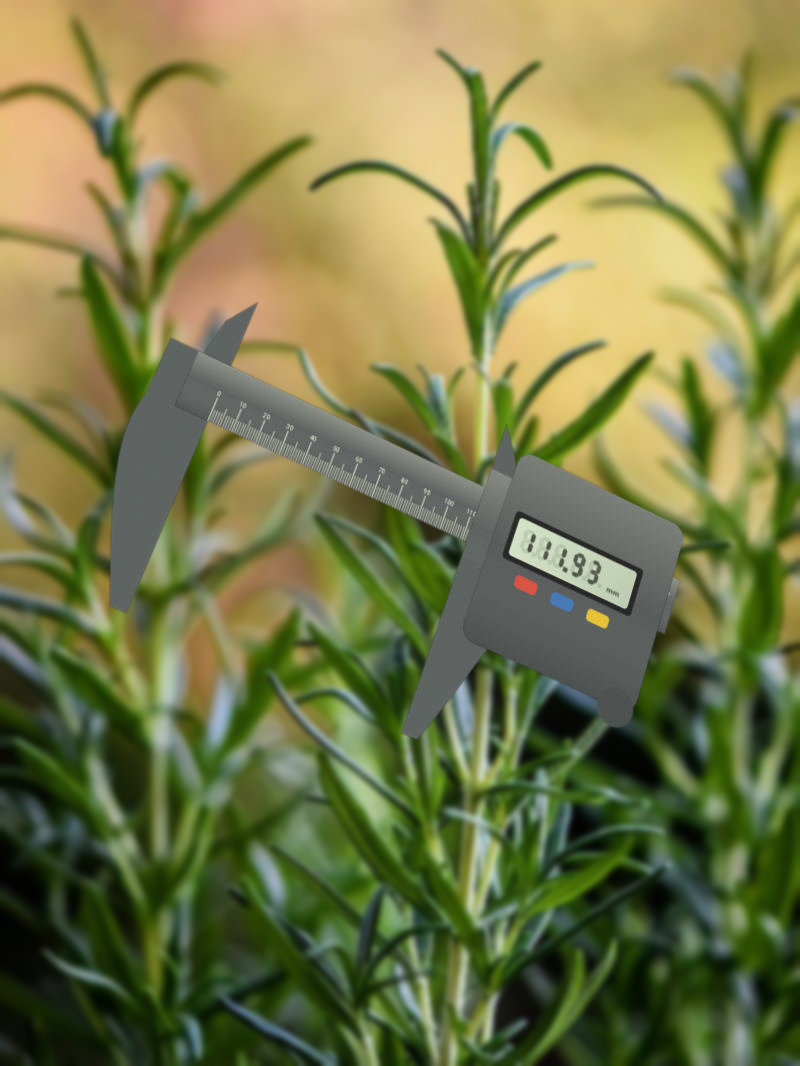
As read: 111.93,mm
